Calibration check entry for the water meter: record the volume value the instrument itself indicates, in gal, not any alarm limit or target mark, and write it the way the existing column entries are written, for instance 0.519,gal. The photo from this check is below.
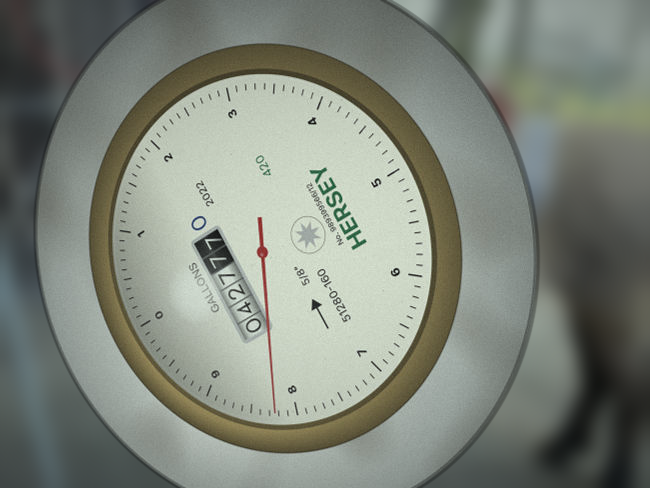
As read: 427768.2,gal
